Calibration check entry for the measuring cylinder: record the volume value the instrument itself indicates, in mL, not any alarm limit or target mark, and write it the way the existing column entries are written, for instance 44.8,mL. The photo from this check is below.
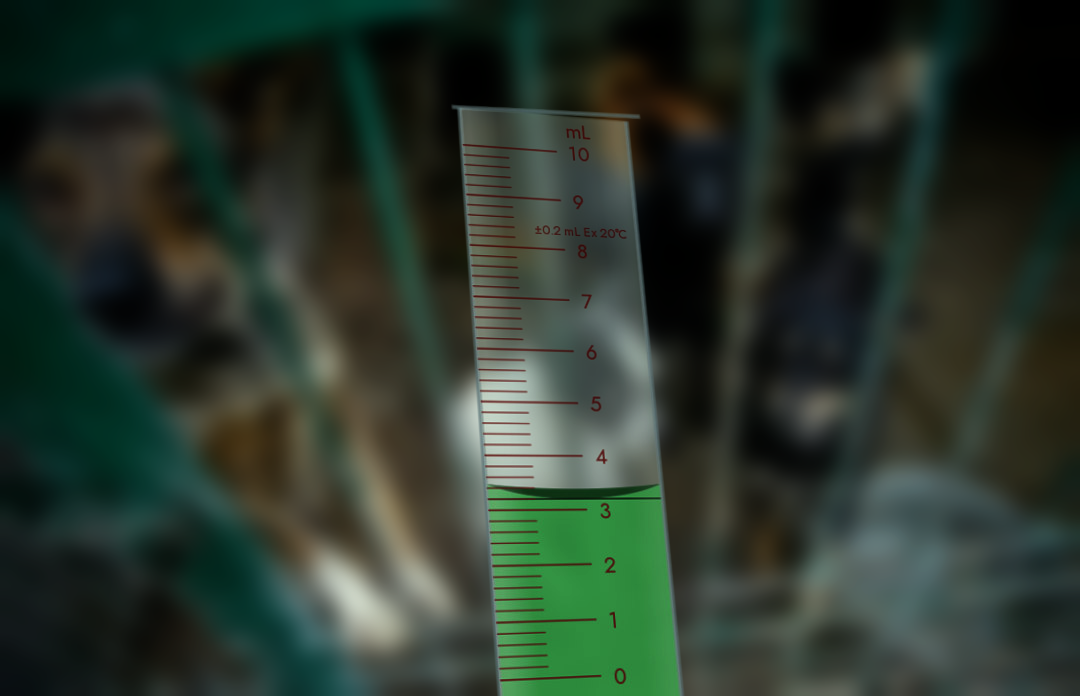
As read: 3.2,mL
